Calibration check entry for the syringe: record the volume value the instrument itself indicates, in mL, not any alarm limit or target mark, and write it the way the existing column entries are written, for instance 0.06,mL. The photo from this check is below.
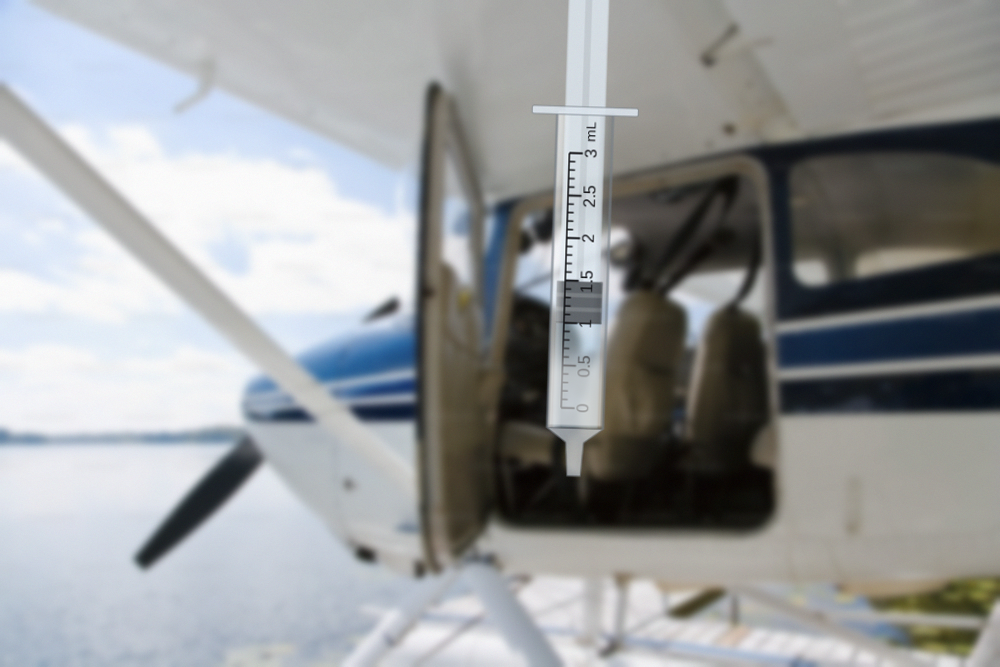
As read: 1,mL
